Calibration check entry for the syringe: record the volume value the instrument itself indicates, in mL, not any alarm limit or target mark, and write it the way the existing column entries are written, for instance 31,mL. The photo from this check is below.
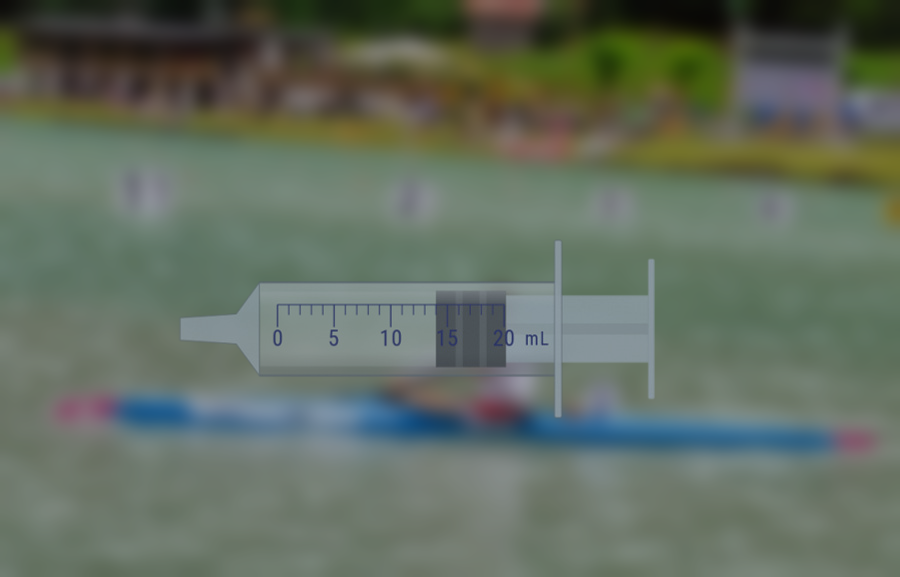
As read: 14,mL
